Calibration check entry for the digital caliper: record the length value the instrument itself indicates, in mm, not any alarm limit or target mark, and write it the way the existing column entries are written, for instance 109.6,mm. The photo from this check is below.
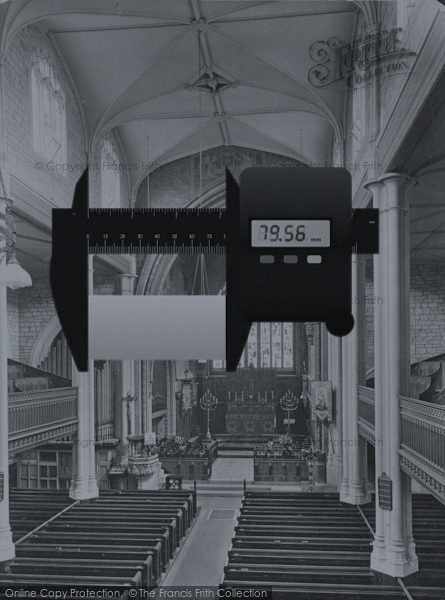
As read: 79.56,mm
